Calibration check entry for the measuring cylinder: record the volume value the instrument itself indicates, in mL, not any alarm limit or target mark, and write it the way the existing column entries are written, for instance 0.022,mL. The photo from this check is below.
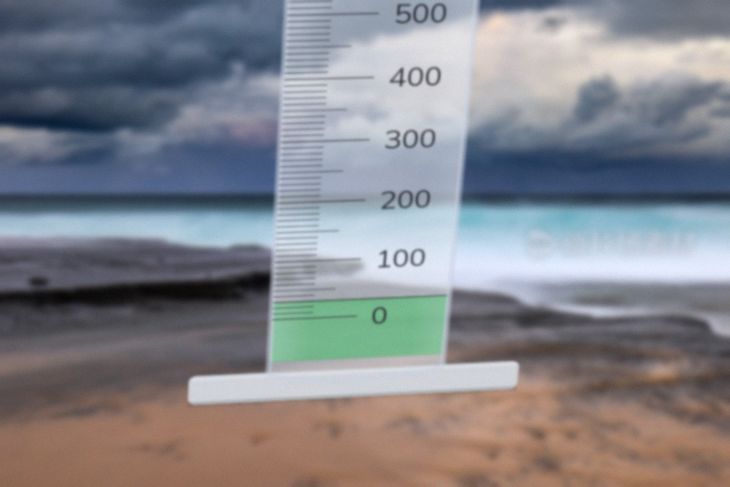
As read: 30,mL
